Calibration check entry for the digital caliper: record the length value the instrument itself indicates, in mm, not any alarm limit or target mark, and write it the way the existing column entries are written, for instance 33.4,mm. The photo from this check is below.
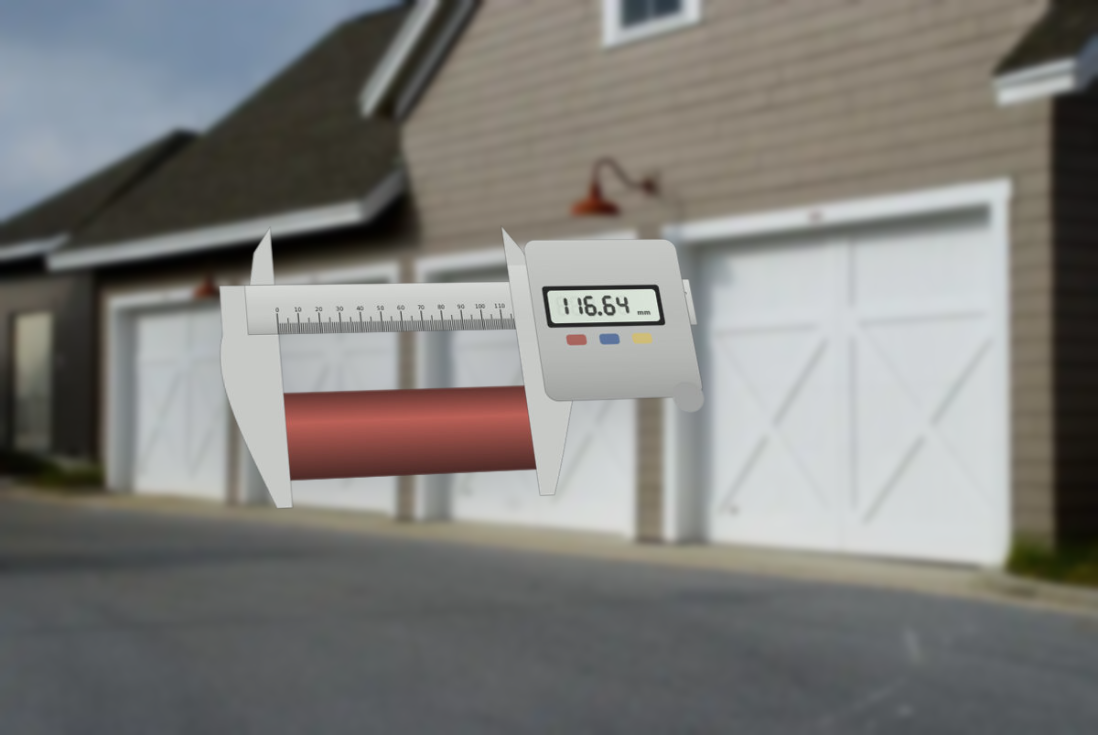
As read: 116.64,mm
